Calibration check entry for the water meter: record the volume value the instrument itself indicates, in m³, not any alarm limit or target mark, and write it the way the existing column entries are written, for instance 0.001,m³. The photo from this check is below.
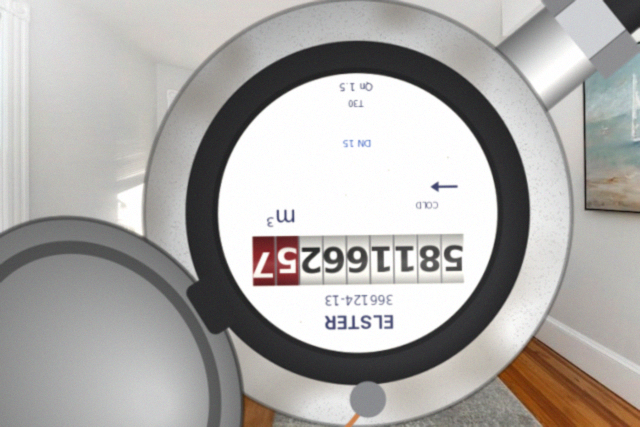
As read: 5811662.57,m³
